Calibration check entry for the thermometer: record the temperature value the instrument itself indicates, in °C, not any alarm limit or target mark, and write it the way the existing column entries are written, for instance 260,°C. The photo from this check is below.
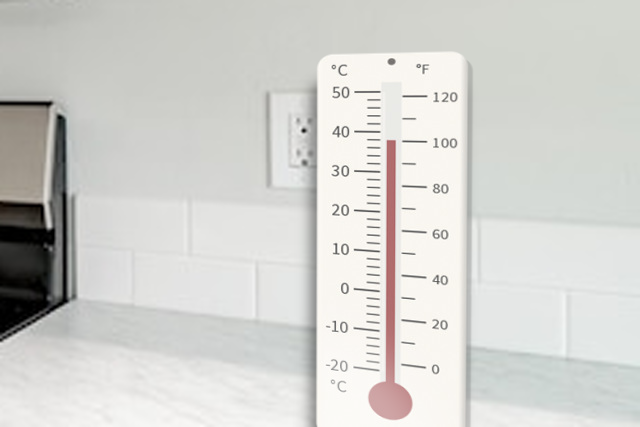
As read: 38,°C
